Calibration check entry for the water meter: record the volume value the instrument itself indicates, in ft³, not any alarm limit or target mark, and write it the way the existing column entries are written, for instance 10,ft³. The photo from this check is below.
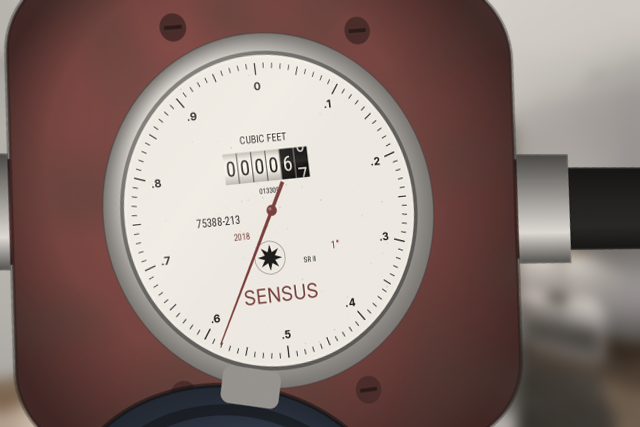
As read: 66.58,ft³
